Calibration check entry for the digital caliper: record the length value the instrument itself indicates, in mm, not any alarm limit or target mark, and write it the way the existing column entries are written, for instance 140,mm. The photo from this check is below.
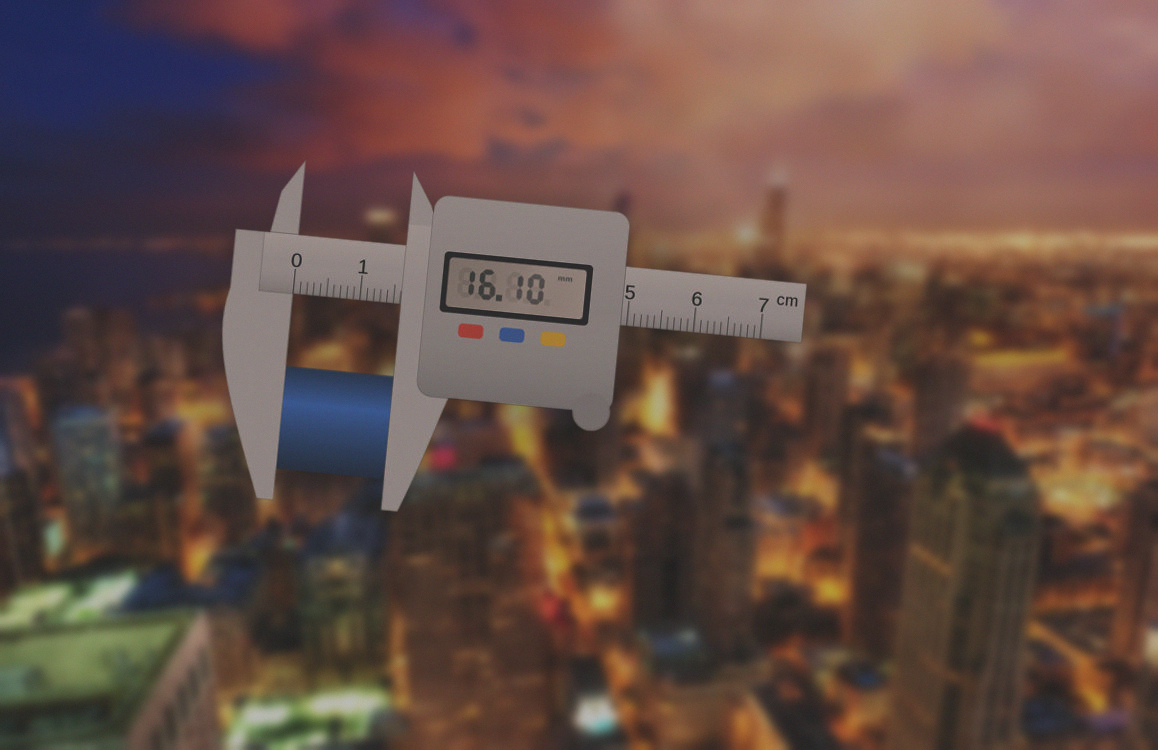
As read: 16.10,mm
